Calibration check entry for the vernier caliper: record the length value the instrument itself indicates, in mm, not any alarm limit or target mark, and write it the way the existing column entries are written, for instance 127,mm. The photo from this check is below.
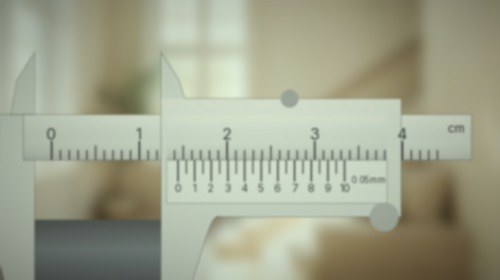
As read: 14.4,mm
